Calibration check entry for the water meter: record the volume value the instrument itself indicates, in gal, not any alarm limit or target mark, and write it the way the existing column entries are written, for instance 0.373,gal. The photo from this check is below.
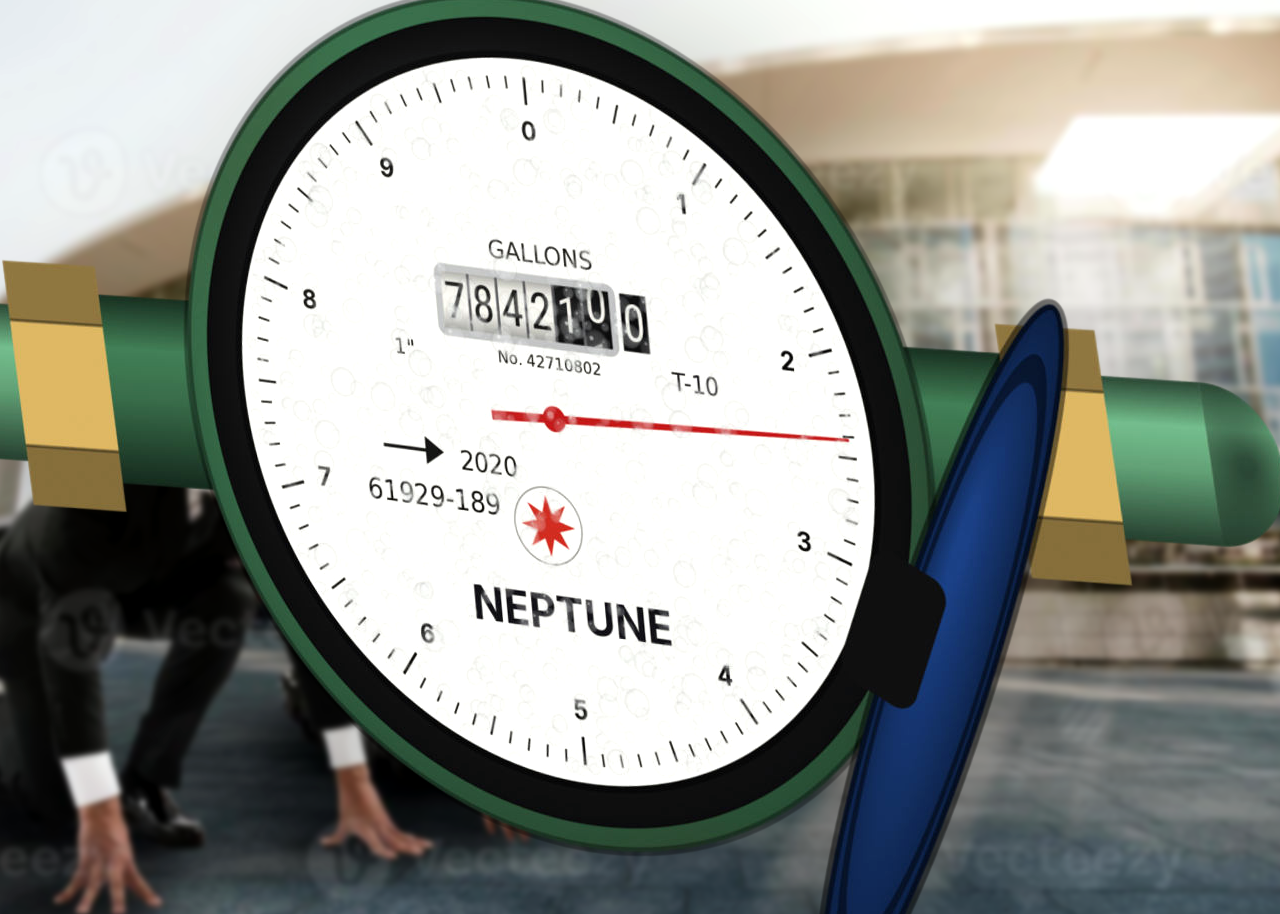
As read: 7842102.4,gal
